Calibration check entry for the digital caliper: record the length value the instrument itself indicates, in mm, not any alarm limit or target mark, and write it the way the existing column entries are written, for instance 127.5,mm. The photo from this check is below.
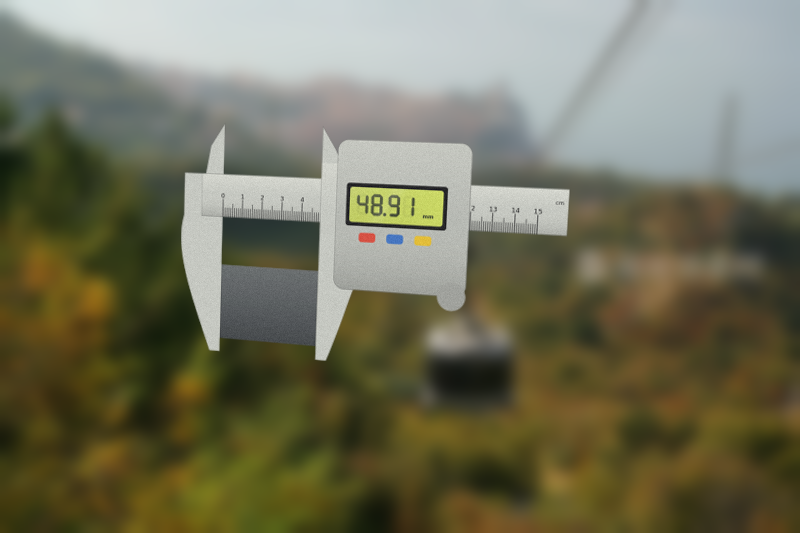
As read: 48.91,mm
